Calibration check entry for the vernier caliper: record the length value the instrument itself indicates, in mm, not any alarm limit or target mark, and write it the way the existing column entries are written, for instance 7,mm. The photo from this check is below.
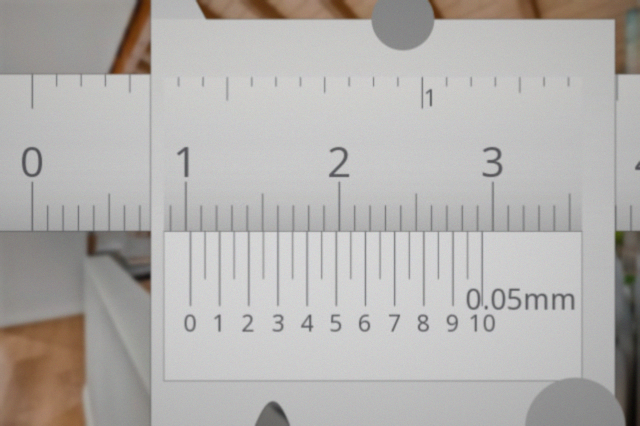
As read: 10.3,mm
